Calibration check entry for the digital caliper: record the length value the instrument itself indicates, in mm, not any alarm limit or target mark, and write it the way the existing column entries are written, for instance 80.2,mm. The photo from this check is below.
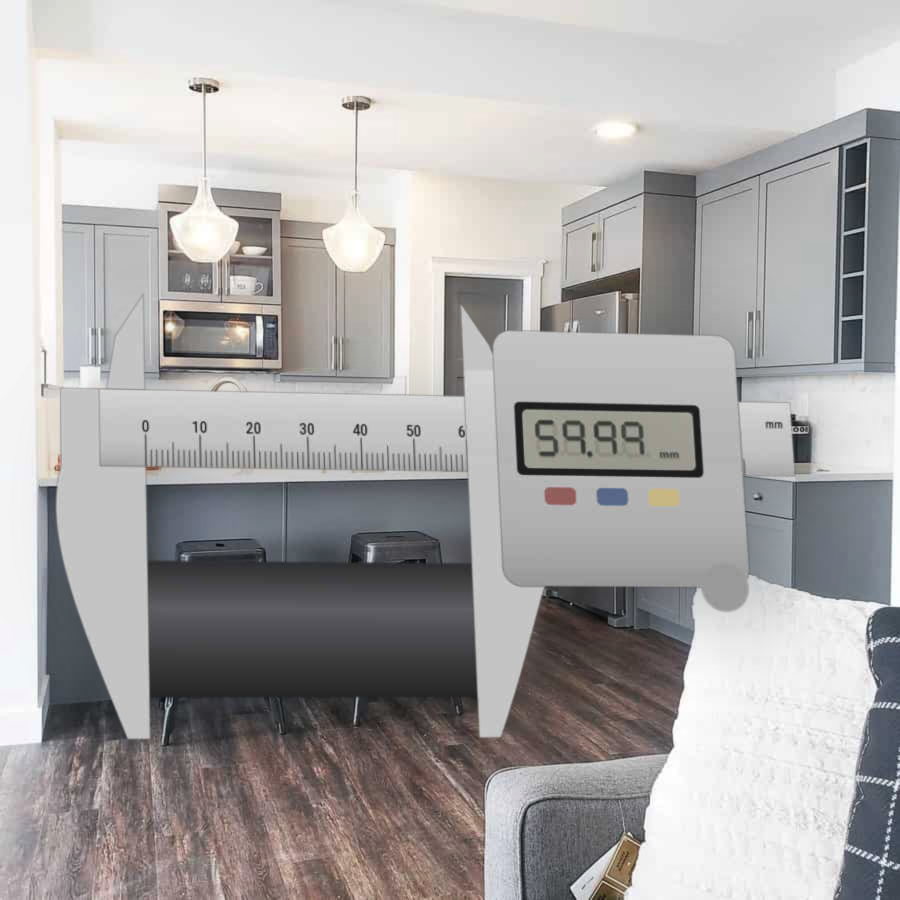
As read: 59.99,mm
